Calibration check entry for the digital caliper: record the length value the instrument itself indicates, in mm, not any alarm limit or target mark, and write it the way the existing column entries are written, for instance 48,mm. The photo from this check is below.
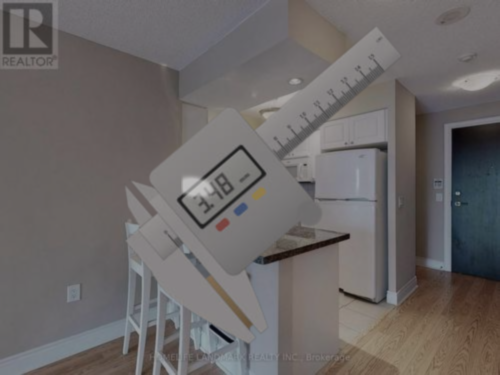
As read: 3.48,mm
